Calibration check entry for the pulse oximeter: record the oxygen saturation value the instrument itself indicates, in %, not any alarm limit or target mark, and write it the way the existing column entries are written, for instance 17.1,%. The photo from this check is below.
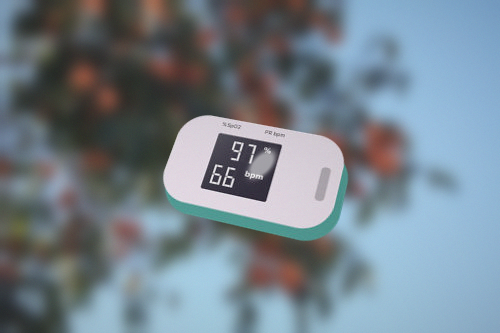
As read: 97,%
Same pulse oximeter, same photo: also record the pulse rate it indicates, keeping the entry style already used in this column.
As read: 66,bpm
